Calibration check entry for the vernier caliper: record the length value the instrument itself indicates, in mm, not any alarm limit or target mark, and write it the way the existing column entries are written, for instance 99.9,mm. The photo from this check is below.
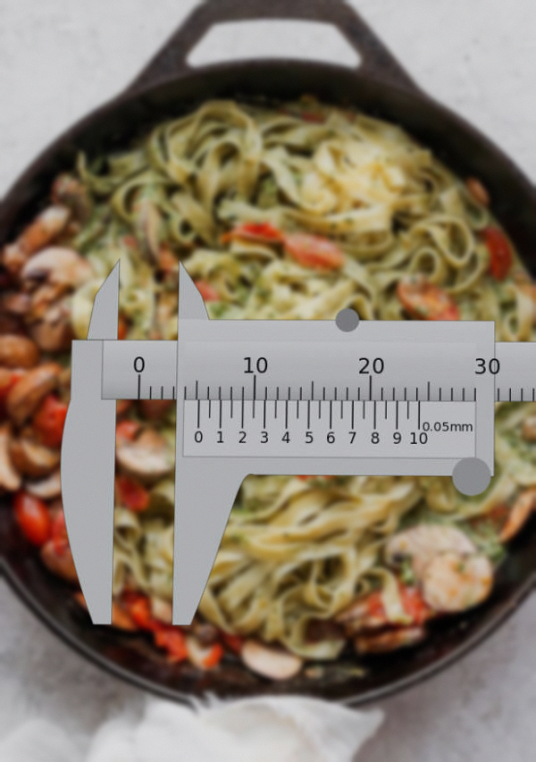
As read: 5.2,mm
